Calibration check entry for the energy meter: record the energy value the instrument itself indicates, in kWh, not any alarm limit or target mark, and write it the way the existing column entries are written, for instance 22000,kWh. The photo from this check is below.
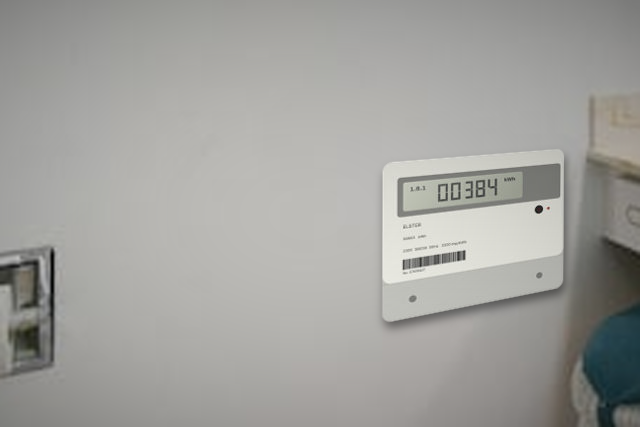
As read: 384,kWh
